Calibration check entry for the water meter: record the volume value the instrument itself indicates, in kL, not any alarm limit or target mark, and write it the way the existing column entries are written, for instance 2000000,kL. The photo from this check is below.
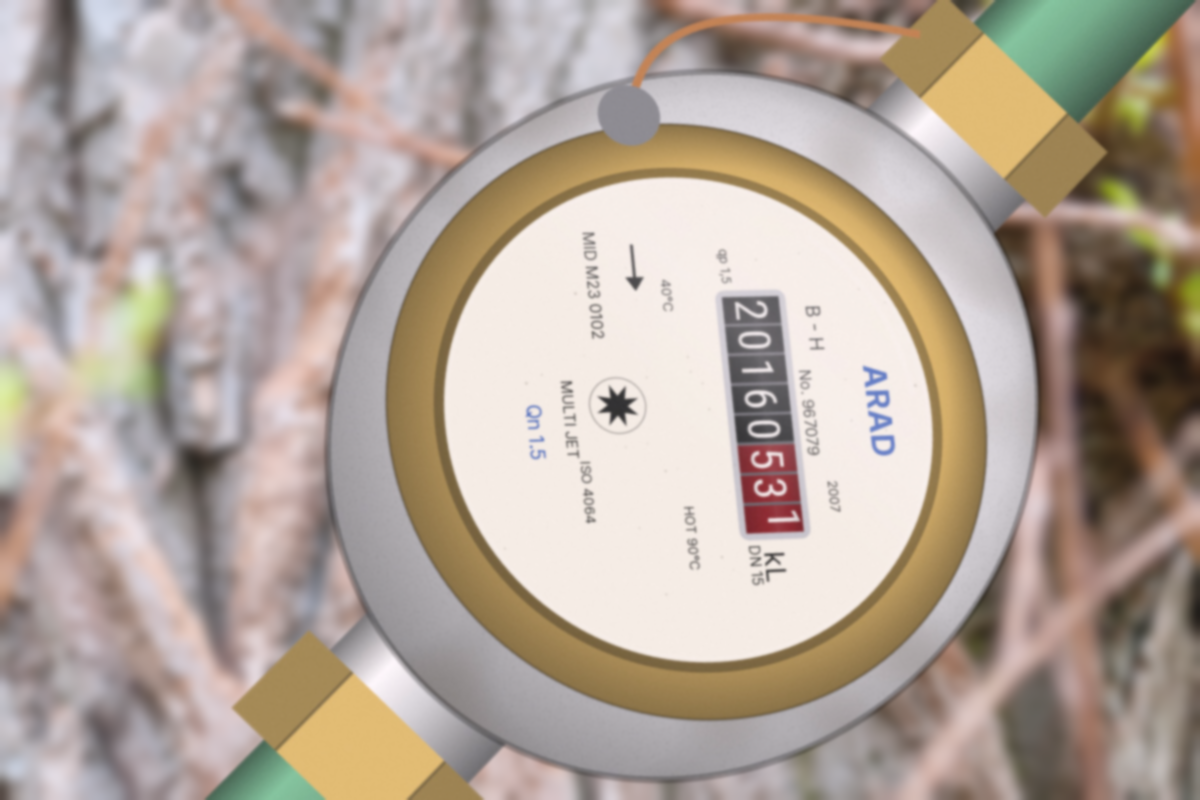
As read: 20160.531,kL
